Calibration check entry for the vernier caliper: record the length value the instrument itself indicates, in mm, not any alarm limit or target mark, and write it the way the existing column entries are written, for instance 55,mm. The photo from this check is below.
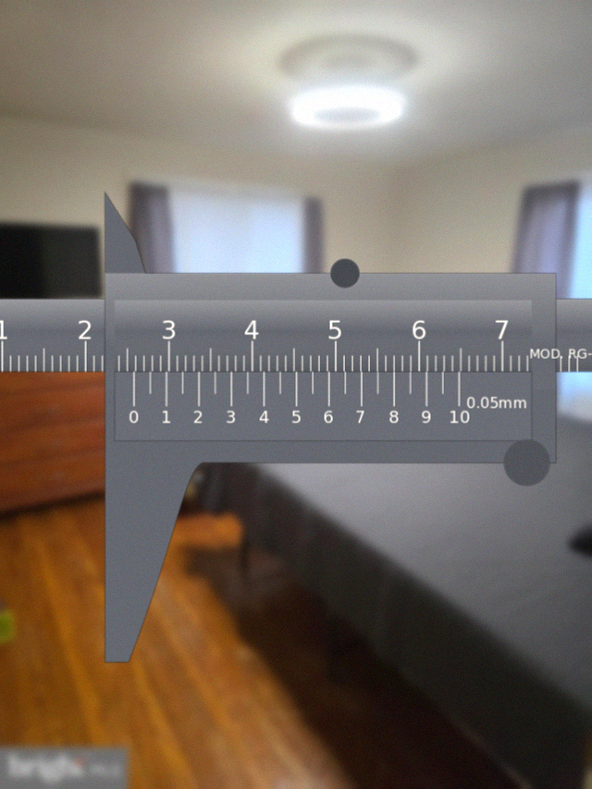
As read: 25.8,mm
